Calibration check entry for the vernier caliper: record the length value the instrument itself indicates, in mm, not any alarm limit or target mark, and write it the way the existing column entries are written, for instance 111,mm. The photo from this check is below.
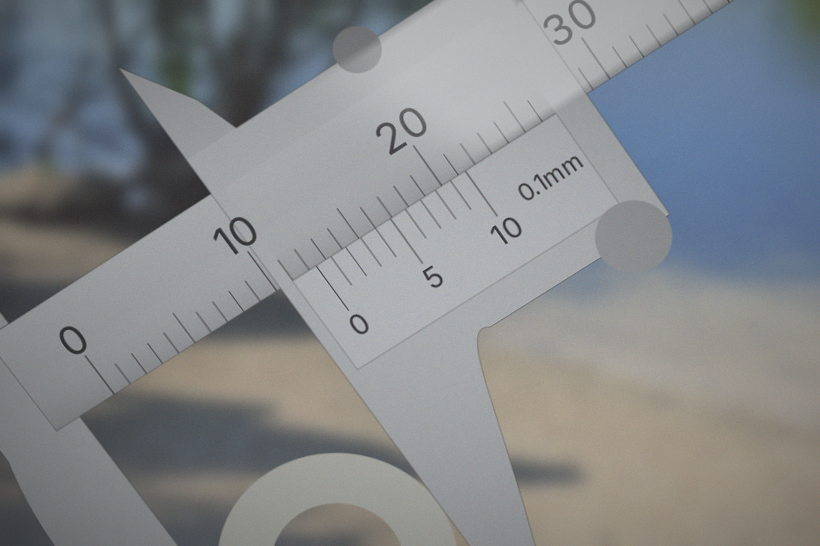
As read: 12.4,mm
